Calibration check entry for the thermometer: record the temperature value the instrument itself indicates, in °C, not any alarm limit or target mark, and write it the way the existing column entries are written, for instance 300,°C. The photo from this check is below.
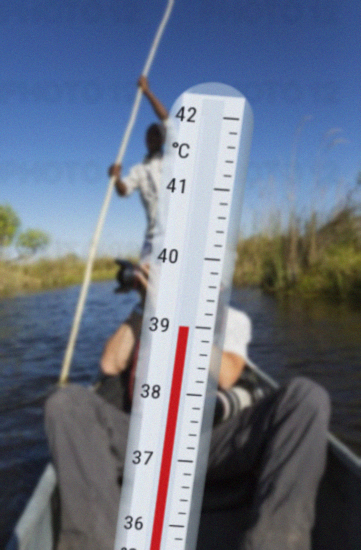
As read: 39,°C
